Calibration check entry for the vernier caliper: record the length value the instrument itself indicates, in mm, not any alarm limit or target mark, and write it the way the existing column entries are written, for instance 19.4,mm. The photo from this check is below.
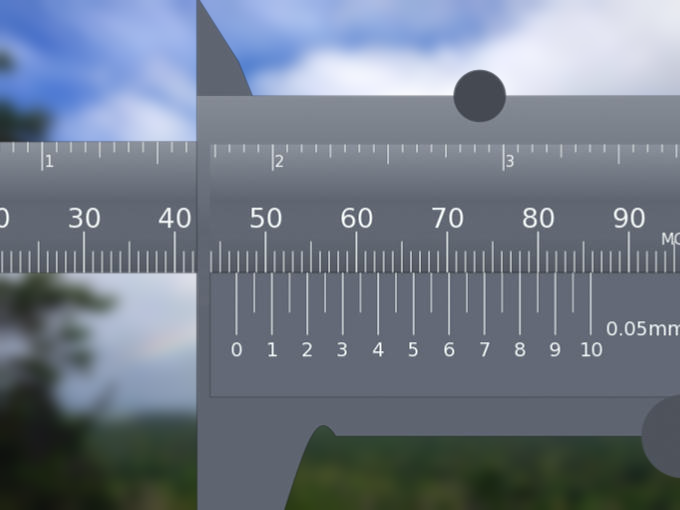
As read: 46.8,mm
